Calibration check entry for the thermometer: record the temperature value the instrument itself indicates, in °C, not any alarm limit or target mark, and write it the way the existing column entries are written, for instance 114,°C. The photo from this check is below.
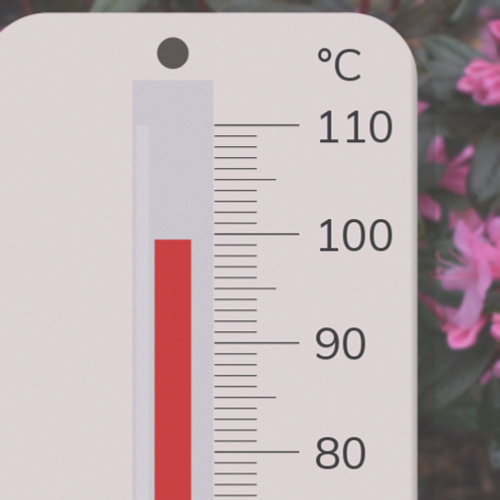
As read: 99.5,°C
